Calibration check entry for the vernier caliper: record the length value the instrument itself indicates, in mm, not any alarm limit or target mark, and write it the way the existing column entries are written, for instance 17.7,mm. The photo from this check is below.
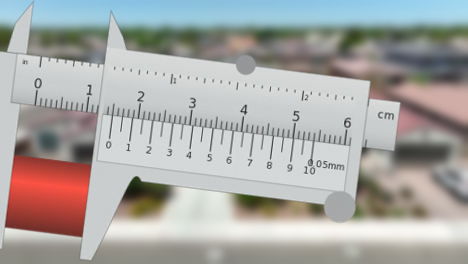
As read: 15.0,mm
